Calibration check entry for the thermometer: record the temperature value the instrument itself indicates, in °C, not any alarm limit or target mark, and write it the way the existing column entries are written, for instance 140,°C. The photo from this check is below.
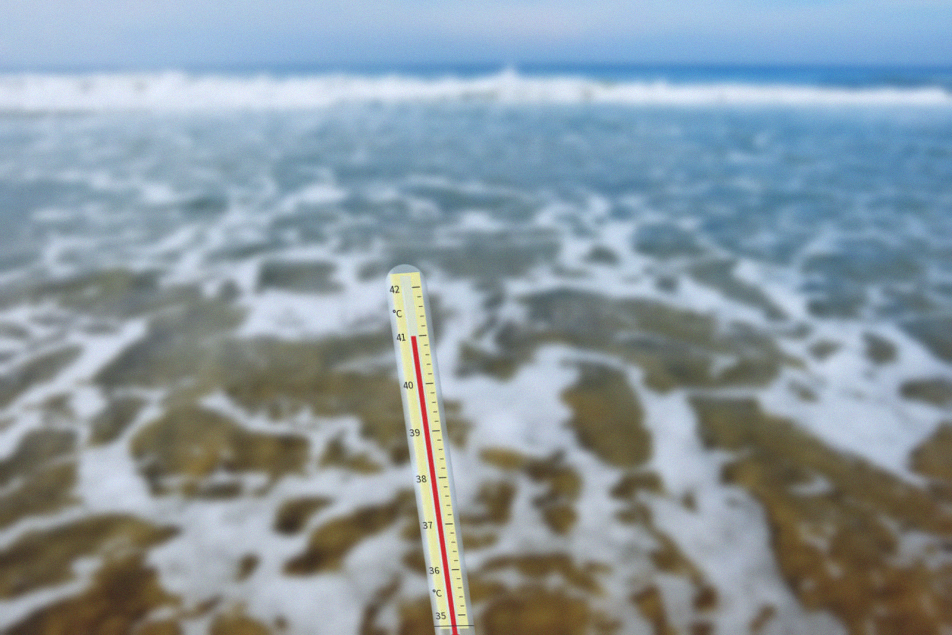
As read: 41,°C
